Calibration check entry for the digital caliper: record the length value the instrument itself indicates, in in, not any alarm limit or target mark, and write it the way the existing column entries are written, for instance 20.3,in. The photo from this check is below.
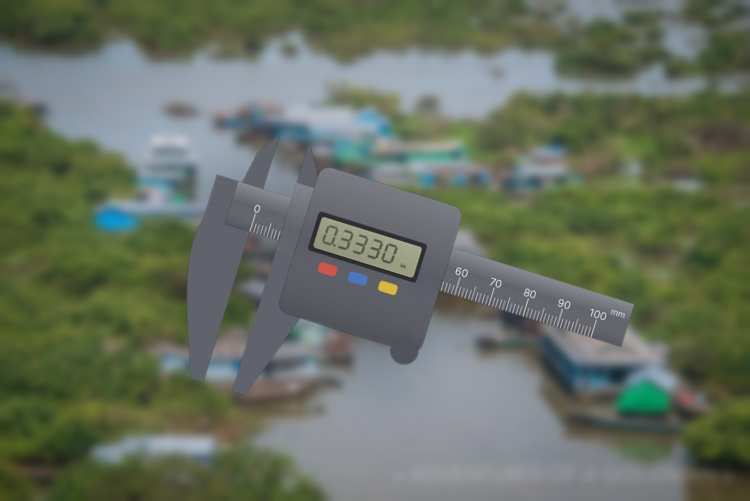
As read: 0.3330,in
